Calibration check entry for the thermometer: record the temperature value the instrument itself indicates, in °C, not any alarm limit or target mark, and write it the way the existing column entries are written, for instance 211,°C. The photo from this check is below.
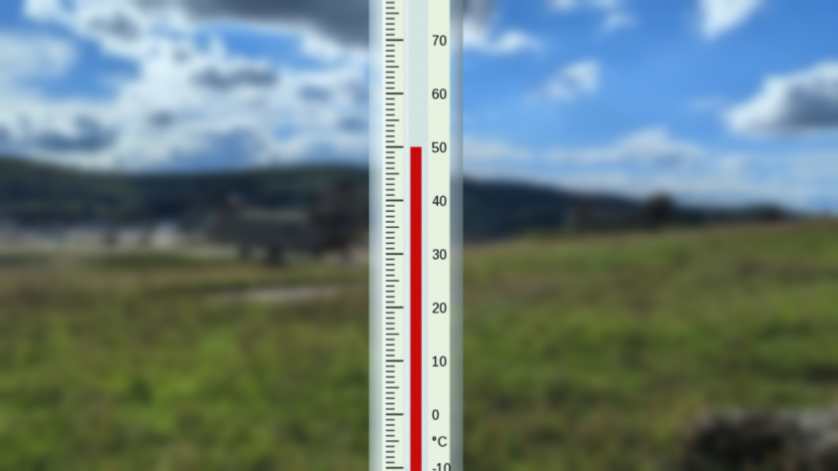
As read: 50,°C
